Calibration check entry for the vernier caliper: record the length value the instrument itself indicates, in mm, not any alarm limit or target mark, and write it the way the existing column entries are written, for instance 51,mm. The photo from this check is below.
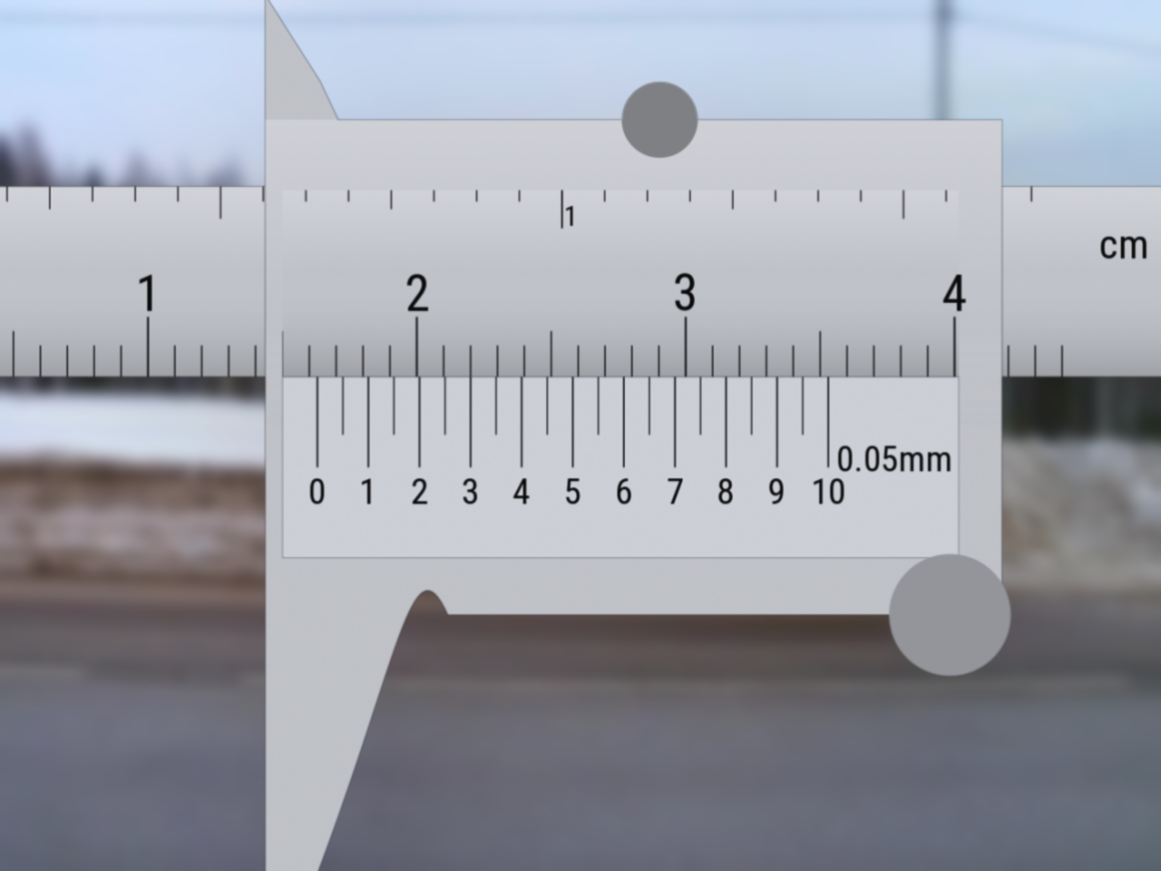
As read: 16.30,mm
